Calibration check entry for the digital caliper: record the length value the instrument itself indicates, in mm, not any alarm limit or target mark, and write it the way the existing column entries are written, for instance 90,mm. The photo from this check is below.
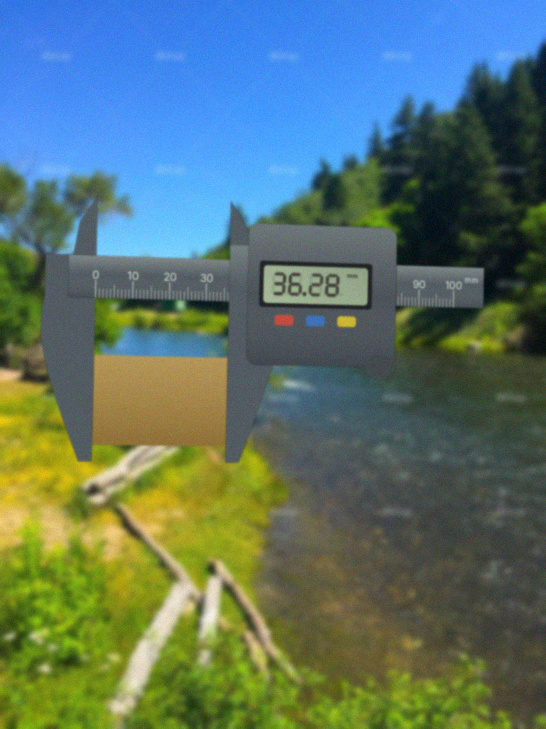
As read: 36.28,mm
